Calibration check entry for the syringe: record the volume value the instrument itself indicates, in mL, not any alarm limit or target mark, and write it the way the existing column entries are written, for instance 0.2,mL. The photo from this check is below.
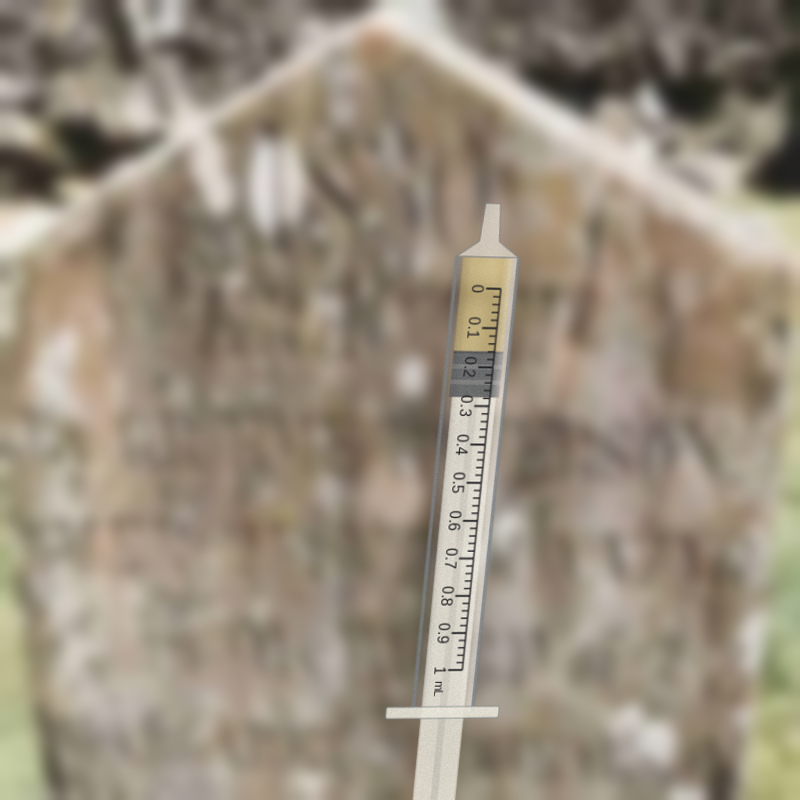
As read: 0.16,mL
